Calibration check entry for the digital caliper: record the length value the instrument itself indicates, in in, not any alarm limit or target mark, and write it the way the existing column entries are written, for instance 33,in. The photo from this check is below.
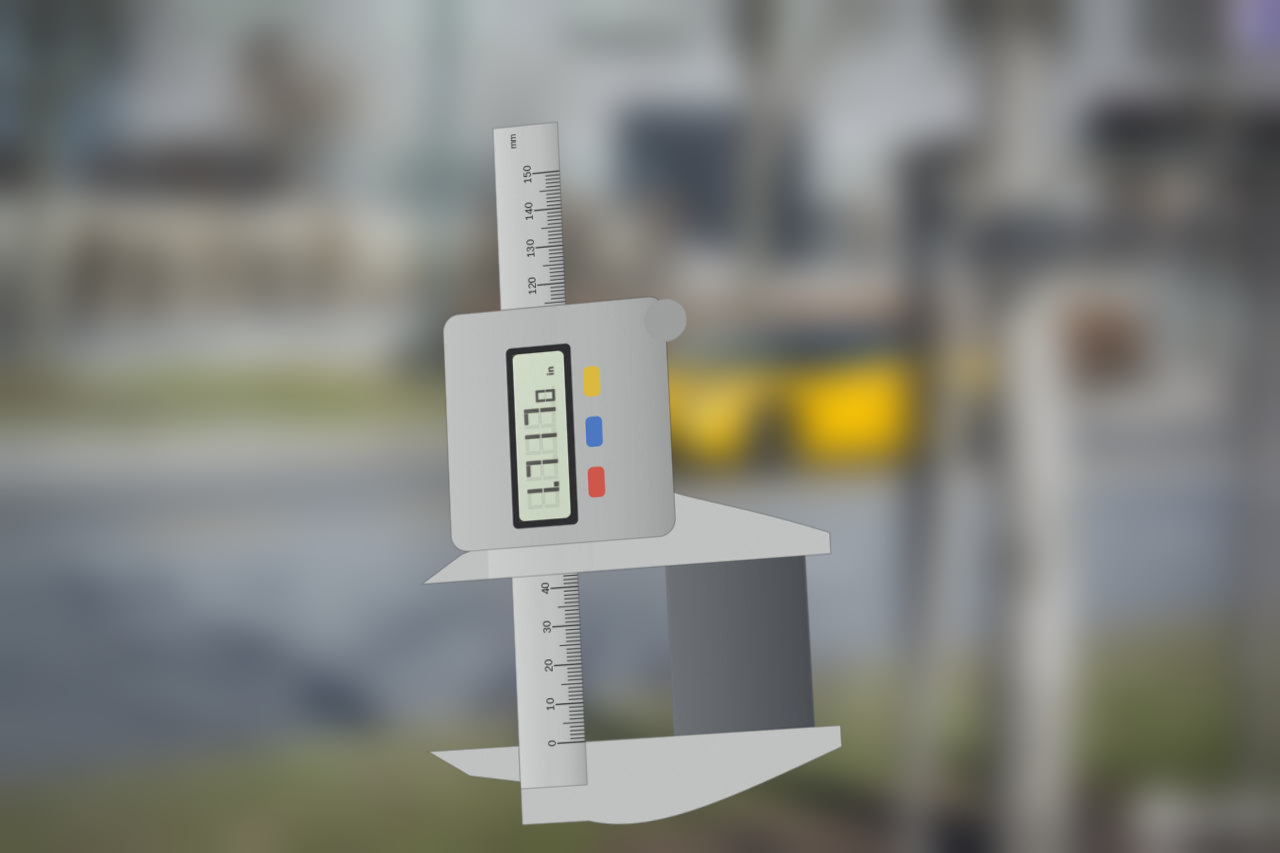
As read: 1.7170,in
